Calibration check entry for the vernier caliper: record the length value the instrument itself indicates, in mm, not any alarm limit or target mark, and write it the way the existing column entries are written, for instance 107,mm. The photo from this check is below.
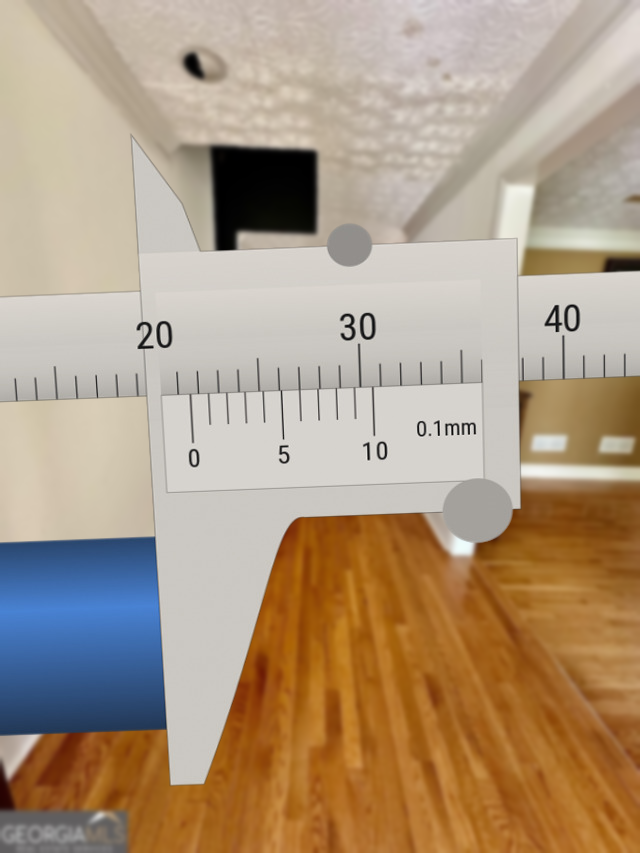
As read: 21.6,mm
